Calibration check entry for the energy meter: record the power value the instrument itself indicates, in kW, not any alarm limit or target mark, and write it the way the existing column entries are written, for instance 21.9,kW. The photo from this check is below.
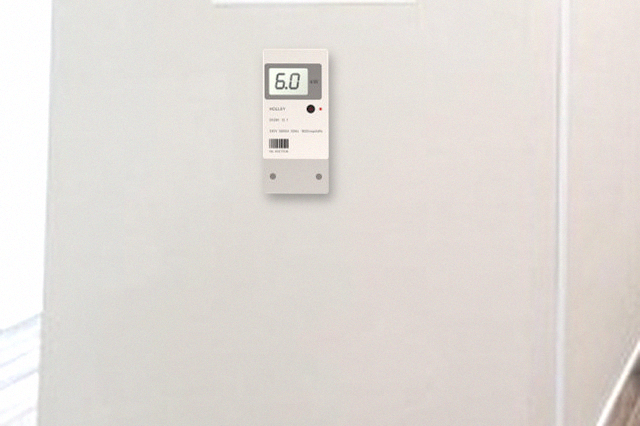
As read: 6.0,kW
